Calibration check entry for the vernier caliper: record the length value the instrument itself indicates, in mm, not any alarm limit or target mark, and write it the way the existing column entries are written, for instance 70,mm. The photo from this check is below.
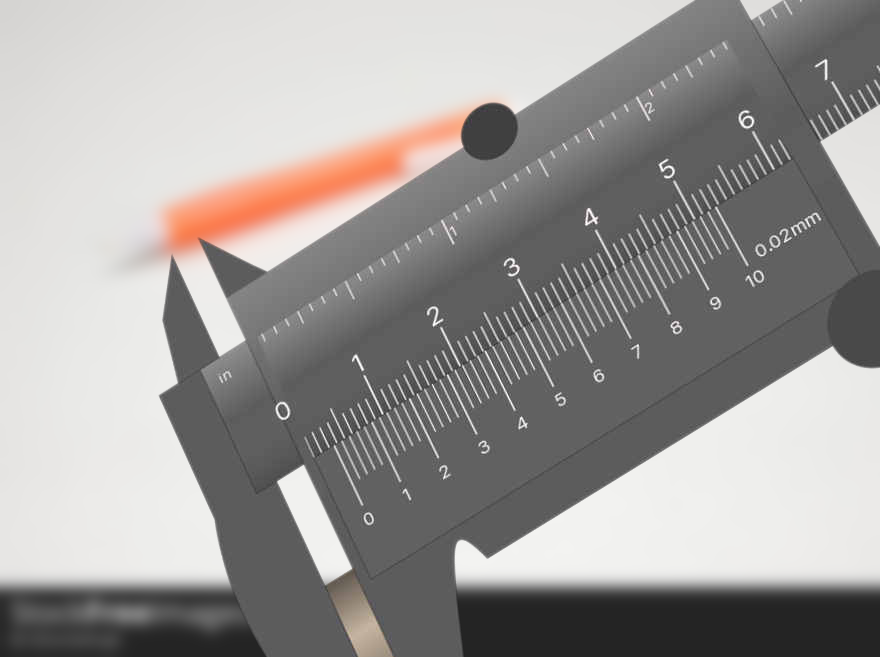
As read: 3.6,mm
